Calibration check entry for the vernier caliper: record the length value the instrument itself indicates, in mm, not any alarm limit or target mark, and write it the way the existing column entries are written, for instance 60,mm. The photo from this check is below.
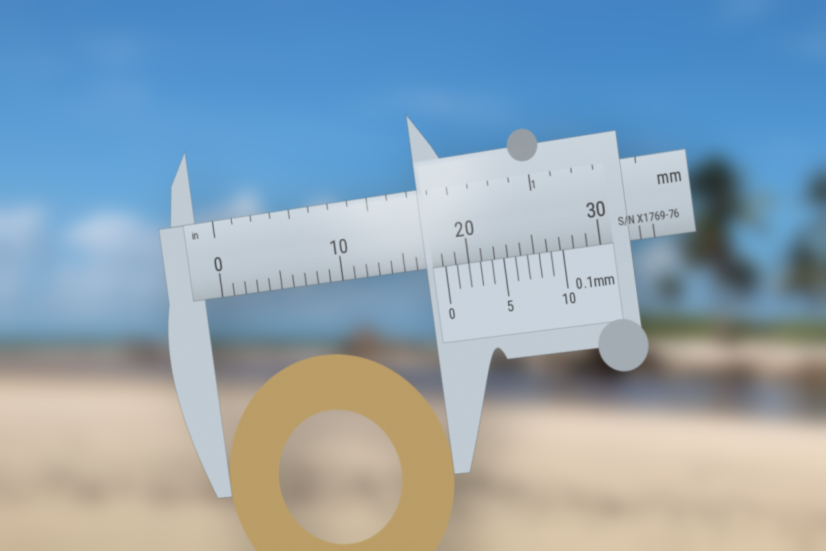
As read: 18.2,mm
